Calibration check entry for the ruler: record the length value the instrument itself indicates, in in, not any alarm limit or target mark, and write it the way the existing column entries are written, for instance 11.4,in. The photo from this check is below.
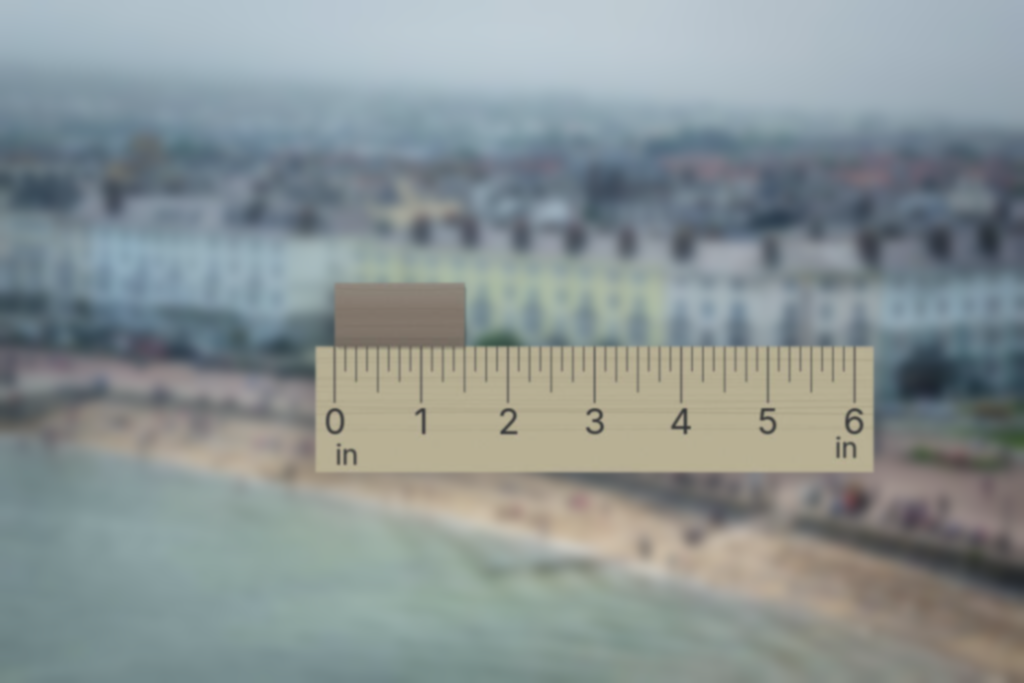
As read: 1.5,in
